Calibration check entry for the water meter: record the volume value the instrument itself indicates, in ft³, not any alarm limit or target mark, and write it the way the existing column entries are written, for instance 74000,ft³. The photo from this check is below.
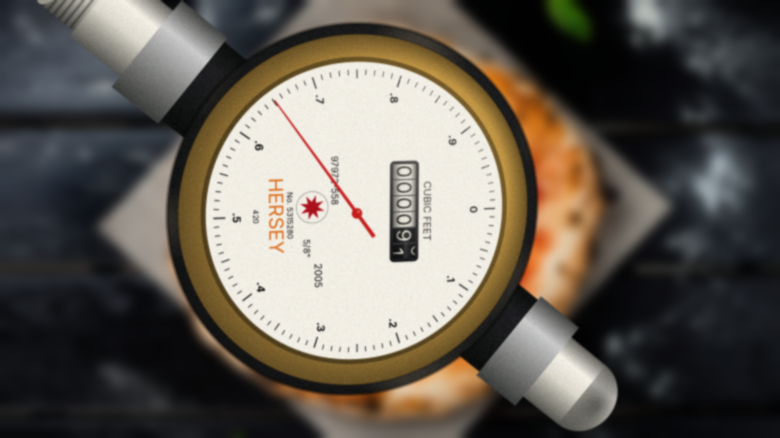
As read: 90.65,ft³
